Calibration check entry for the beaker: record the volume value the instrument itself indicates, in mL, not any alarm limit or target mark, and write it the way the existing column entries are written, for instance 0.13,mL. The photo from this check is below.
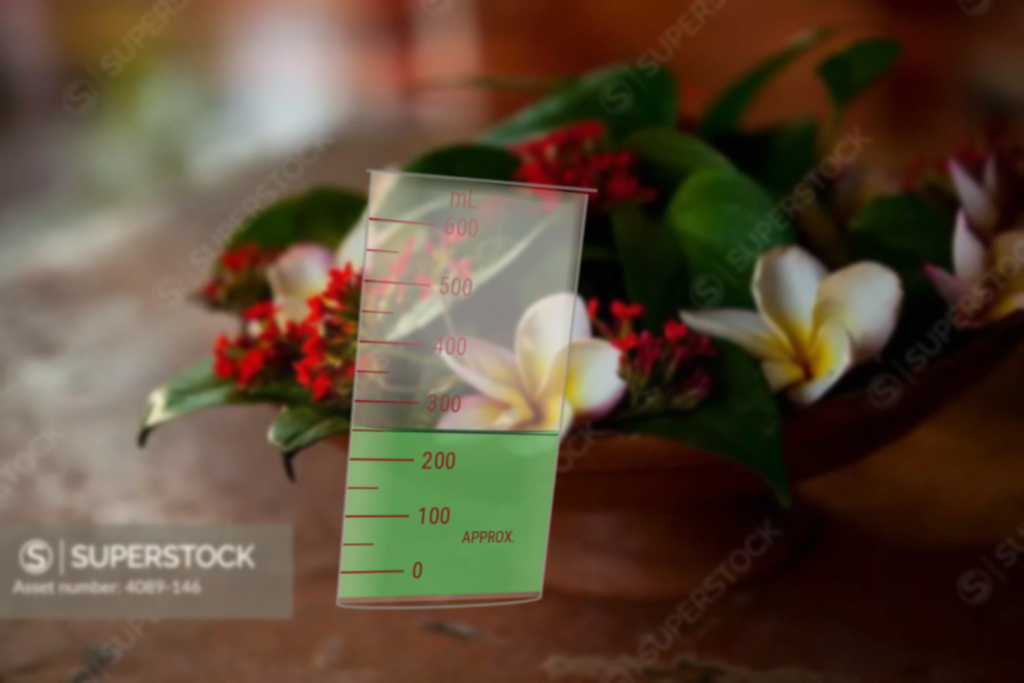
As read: 250,mL
